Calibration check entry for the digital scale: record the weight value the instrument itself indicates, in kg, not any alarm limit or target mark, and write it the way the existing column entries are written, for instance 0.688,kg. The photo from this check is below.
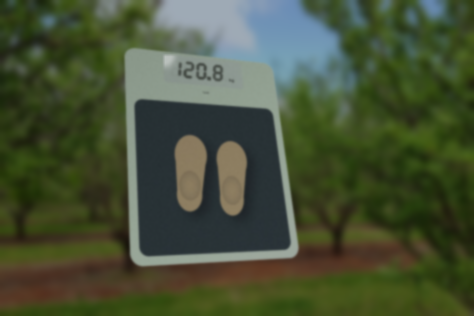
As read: 120.8,kg
